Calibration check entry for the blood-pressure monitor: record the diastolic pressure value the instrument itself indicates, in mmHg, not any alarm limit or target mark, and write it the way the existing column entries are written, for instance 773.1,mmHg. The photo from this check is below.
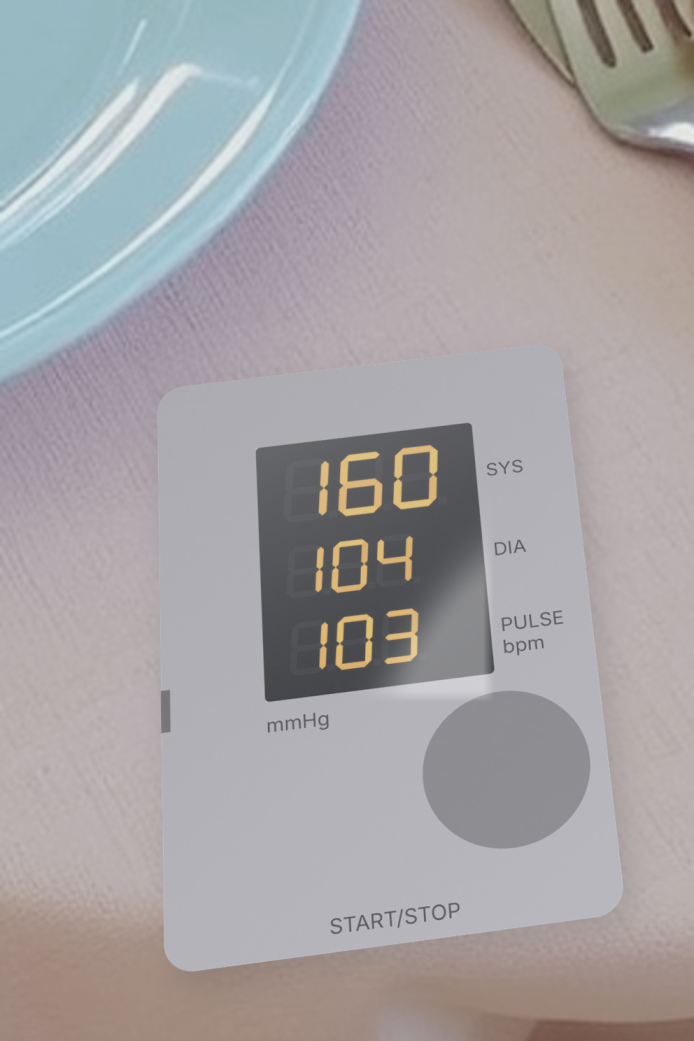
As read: 104,mmHg
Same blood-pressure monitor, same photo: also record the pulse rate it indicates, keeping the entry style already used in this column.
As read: 103,bpm
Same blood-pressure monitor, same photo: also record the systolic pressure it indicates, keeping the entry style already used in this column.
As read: 160,mmHg
